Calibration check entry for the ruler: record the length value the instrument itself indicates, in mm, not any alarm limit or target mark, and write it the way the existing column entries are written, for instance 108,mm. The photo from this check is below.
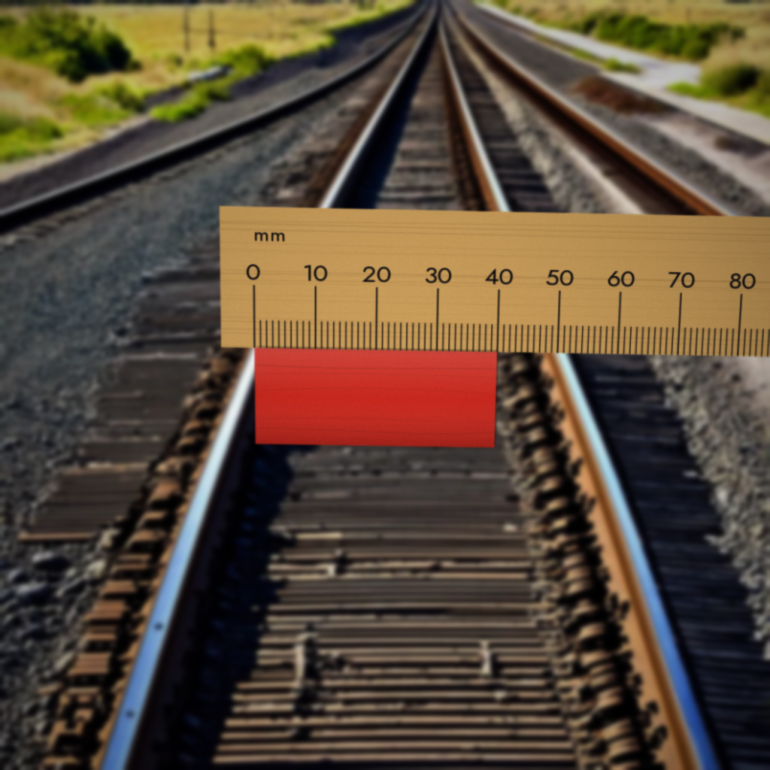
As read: 40,mm
